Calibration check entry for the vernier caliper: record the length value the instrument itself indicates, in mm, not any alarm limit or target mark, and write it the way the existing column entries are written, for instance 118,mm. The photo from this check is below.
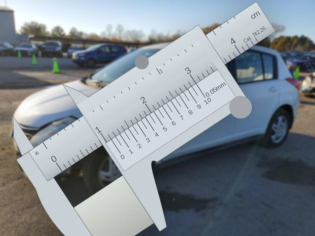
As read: 11.0,mm
